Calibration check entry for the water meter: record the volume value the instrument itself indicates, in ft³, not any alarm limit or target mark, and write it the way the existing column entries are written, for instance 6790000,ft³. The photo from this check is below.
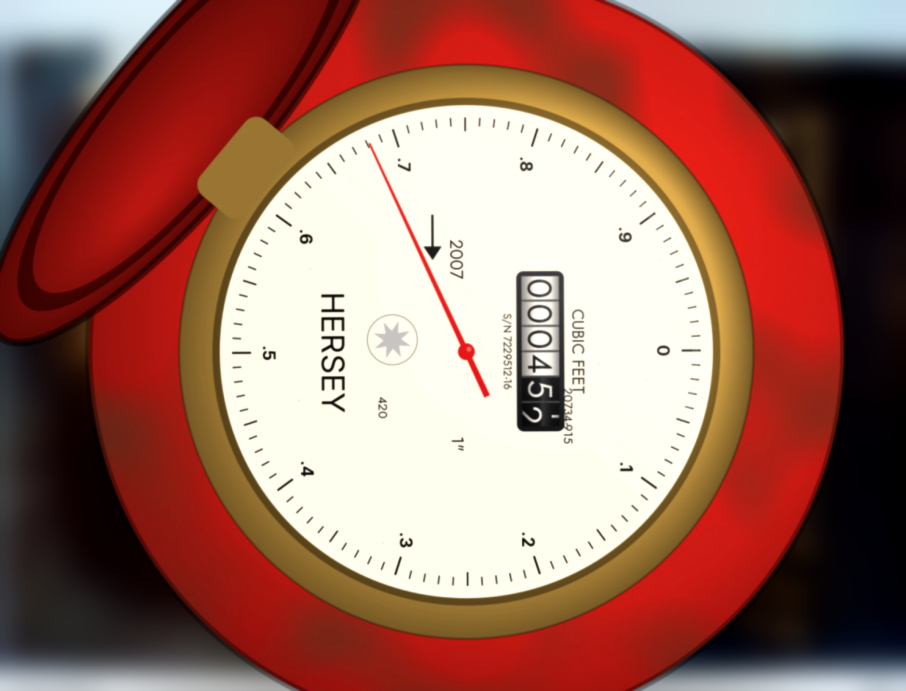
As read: 451.68,ft³
